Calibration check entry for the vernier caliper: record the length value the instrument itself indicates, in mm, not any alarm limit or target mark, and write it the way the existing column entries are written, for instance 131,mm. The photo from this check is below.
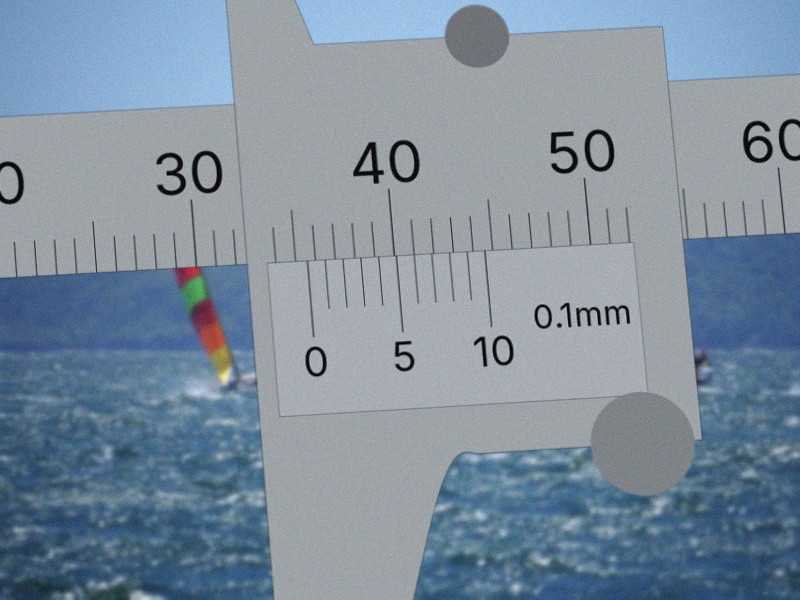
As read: 35.6,mm
